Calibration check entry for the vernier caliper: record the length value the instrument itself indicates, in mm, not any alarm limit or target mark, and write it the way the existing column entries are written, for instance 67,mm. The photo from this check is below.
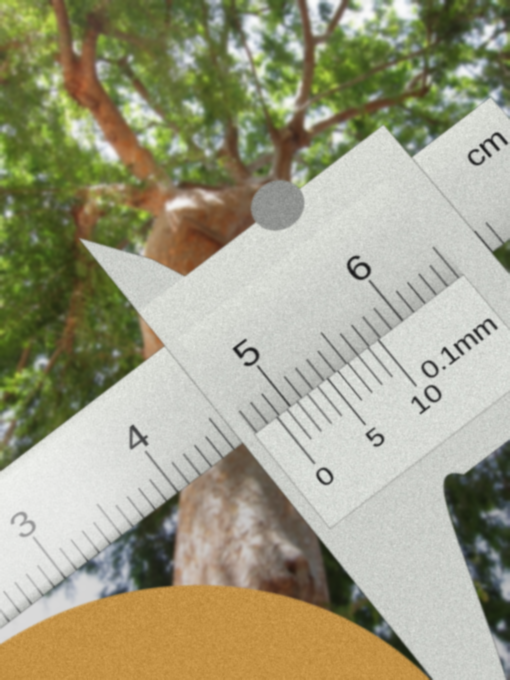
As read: 48.8,mm
